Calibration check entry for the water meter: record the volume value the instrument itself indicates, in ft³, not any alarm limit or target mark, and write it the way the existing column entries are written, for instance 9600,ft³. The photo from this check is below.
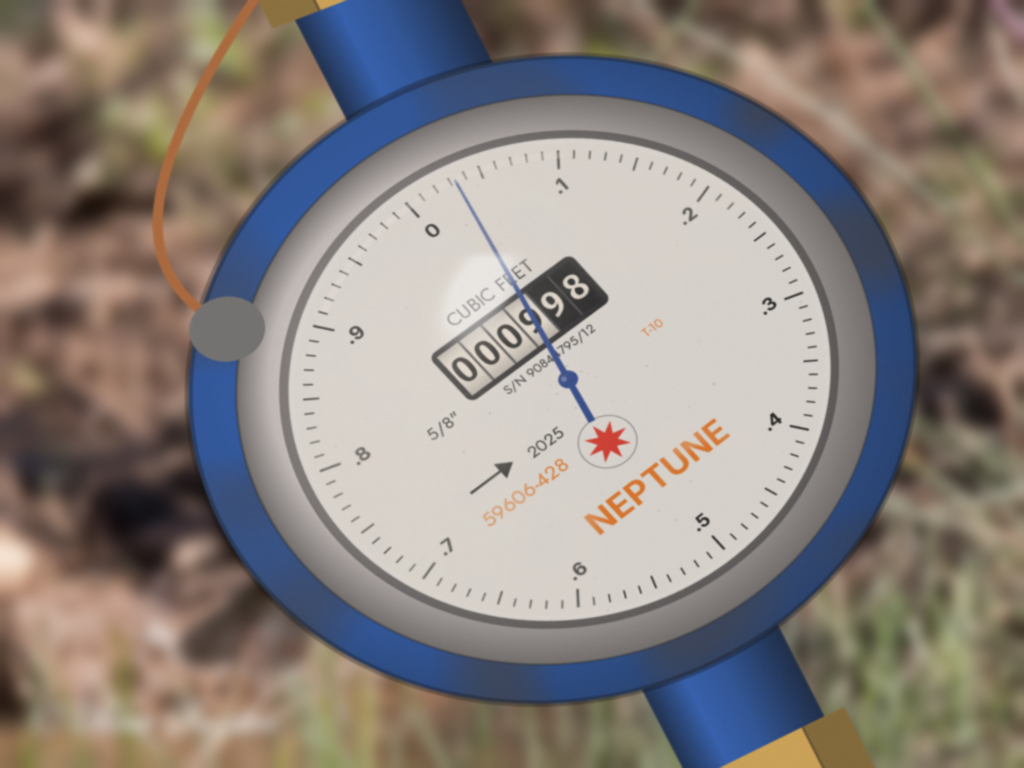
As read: 998.03,ft³
